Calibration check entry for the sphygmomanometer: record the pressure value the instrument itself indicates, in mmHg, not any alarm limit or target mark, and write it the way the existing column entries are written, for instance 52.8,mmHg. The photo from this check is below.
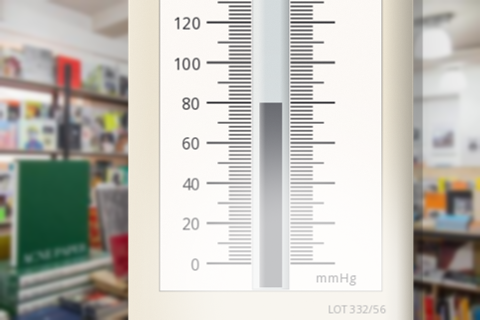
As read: 80,mmHg
